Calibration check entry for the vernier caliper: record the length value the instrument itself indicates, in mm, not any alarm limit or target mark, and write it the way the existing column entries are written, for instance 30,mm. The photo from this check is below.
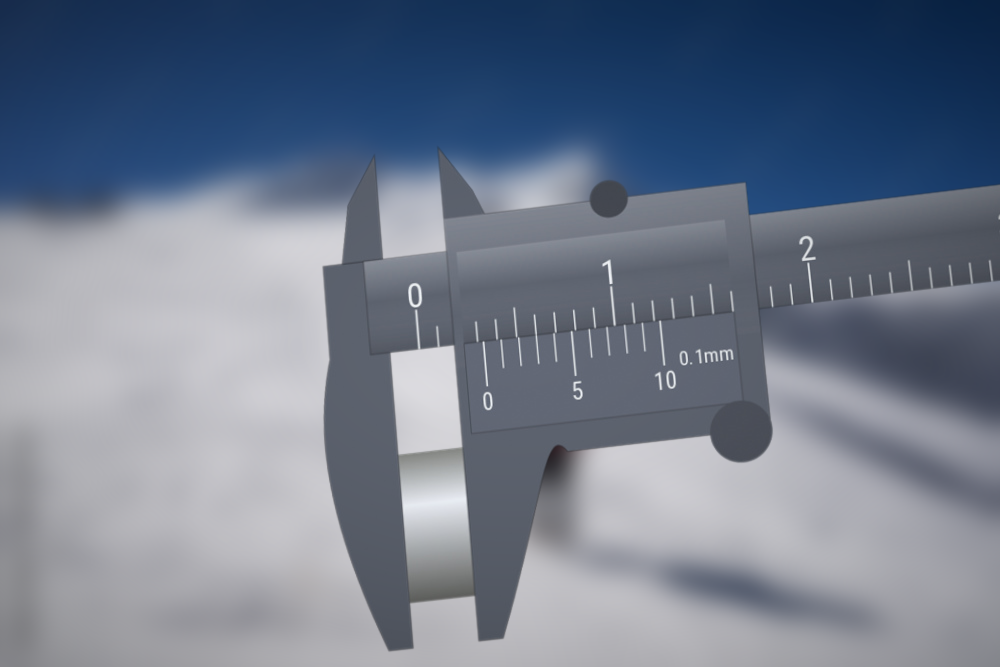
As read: 3.3,mm
